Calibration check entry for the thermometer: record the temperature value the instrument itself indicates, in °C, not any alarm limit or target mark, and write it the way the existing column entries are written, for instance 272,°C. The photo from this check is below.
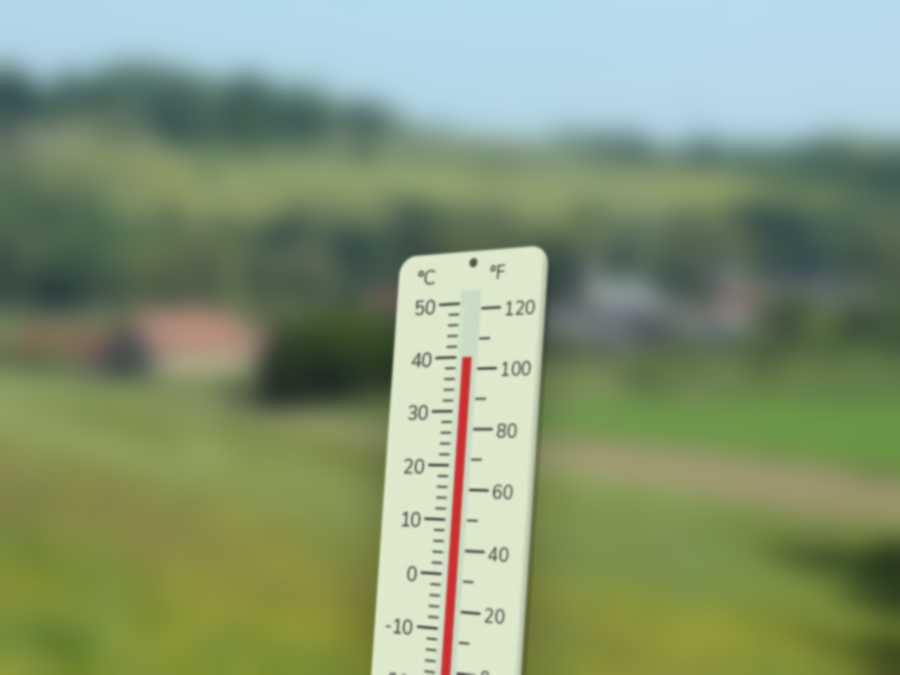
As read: 40,°C
